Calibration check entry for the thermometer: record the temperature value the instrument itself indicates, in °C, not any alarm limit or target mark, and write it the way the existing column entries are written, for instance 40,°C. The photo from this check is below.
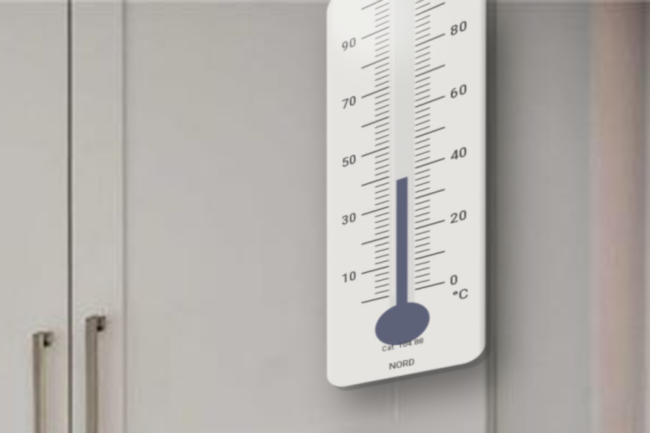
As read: 38,°C
